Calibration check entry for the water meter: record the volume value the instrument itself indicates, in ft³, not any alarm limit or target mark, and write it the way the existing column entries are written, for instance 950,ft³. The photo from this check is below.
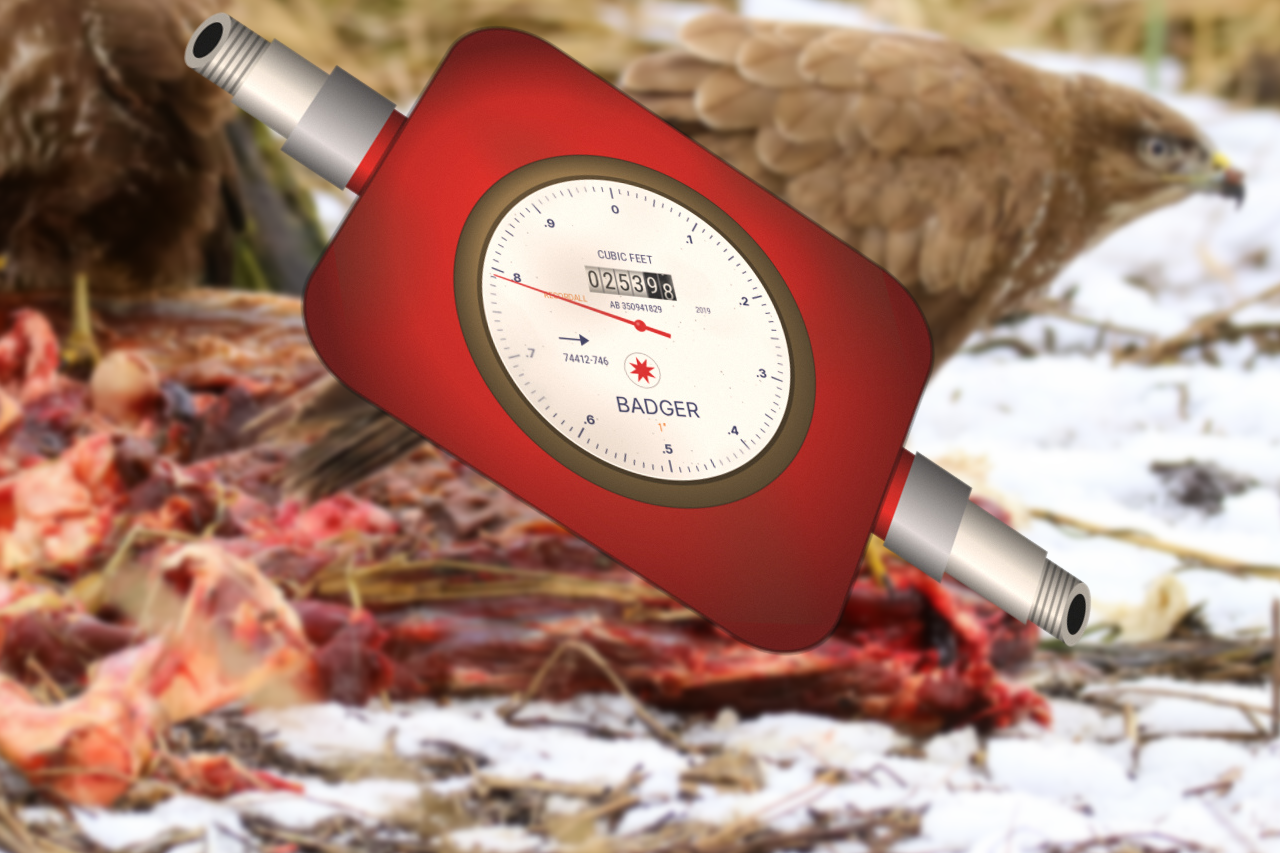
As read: 25397.79,ft³
